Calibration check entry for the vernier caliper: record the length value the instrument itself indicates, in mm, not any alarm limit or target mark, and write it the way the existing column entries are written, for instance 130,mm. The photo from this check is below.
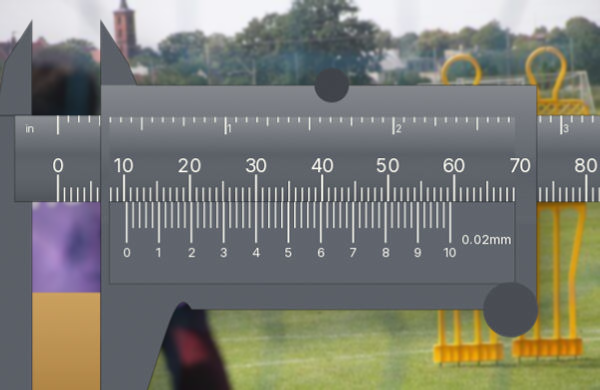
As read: 10.4,mm
